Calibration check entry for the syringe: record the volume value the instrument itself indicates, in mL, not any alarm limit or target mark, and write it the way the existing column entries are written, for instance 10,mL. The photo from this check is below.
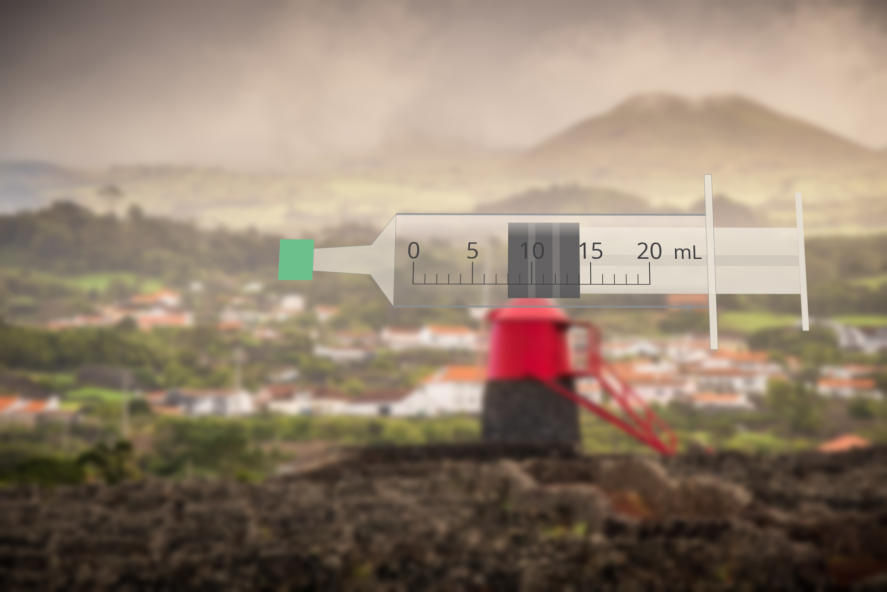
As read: 8,mL
